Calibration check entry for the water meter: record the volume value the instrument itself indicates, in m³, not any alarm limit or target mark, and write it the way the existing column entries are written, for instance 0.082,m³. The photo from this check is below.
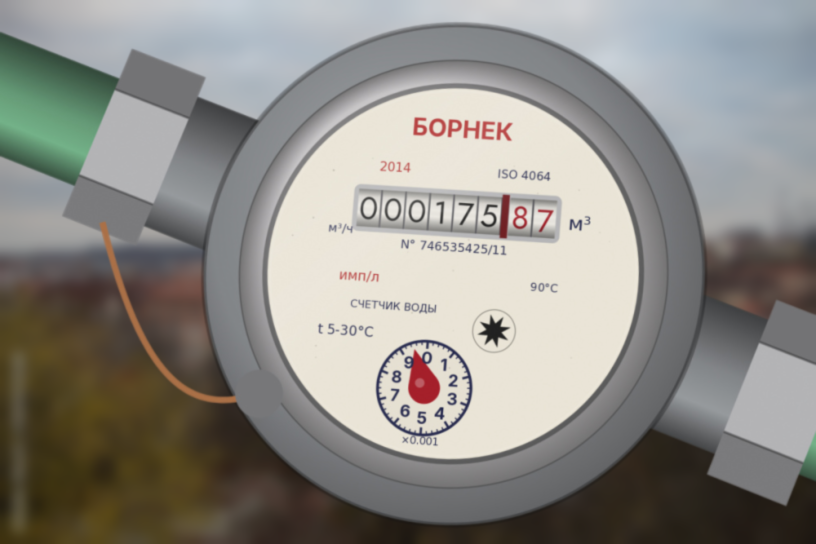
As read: 175.869,m³
